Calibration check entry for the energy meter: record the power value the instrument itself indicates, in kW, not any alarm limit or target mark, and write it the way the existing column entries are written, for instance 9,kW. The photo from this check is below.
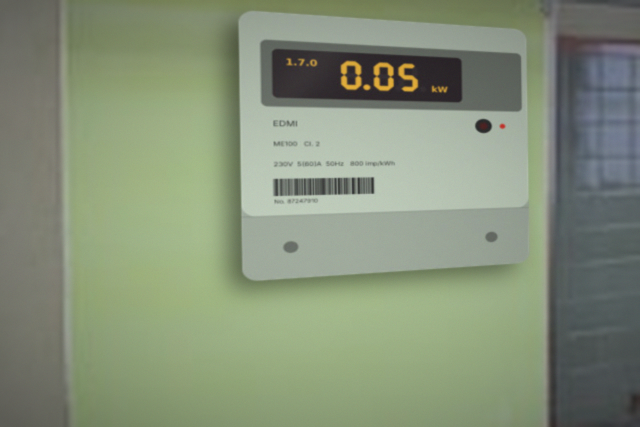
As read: 0.05,kW
